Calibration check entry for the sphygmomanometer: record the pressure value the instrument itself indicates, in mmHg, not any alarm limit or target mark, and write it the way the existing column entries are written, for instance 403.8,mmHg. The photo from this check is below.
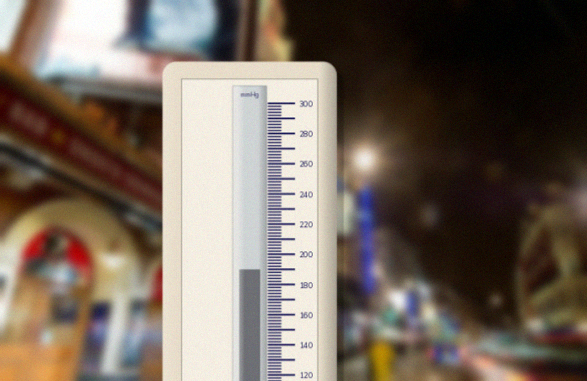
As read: 190,mmHg
